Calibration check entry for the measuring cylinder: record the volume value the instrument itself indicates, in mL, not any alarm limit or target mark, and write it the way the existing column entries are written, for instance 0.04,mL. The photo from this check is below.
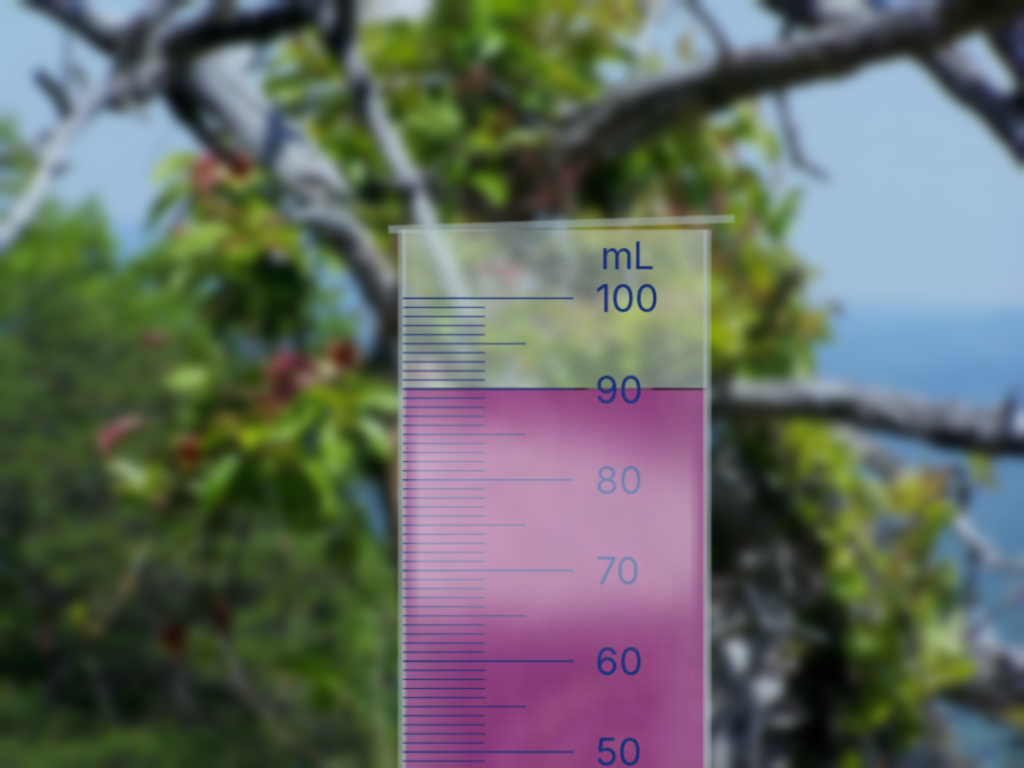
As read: 90,mL
